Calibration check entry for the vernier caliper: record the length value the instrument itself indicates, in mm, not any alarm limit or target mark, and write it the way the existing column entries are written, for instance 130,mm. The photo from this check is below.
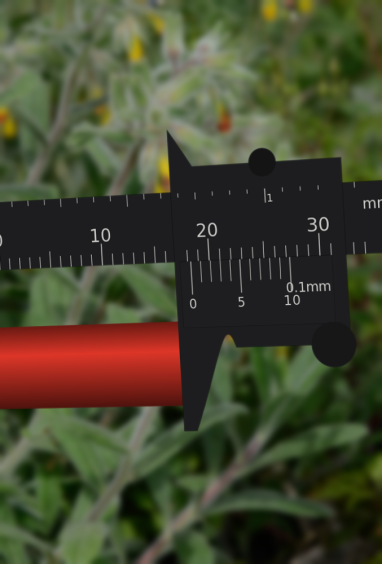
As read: 18.3,mm
